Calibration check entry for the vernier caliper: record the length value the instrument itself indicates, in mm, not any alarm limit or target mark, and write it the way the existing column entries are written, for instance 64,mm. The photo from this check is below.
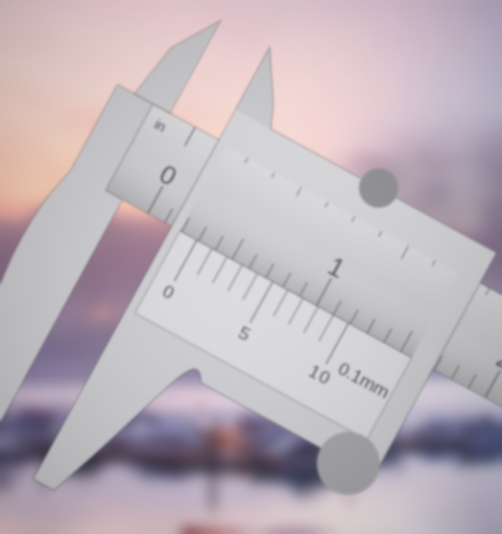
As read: 2.9,mm
